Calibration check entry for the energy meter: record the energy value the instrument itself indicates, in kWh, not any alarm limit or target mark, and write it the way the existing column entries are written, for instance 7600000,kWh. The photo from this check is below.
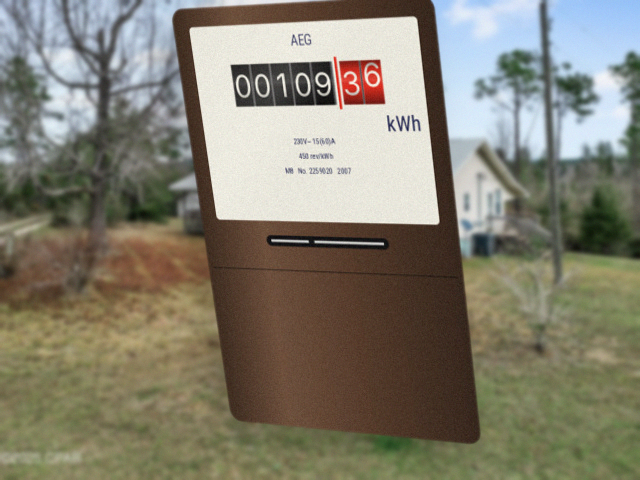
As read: 109.36,kWh
